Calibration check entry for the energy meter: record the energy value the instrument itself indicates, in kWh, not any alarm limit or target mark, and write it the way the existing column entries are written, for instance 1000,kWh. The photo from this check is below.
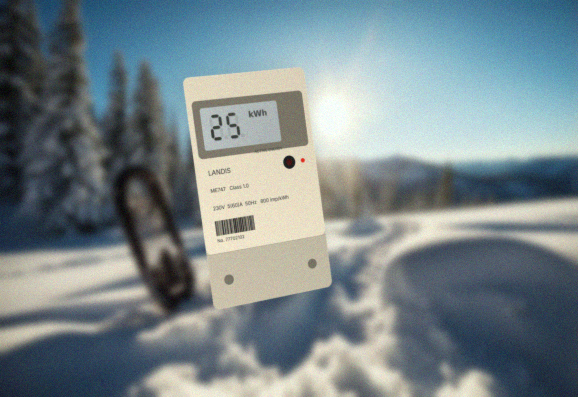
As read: 25,kWh
